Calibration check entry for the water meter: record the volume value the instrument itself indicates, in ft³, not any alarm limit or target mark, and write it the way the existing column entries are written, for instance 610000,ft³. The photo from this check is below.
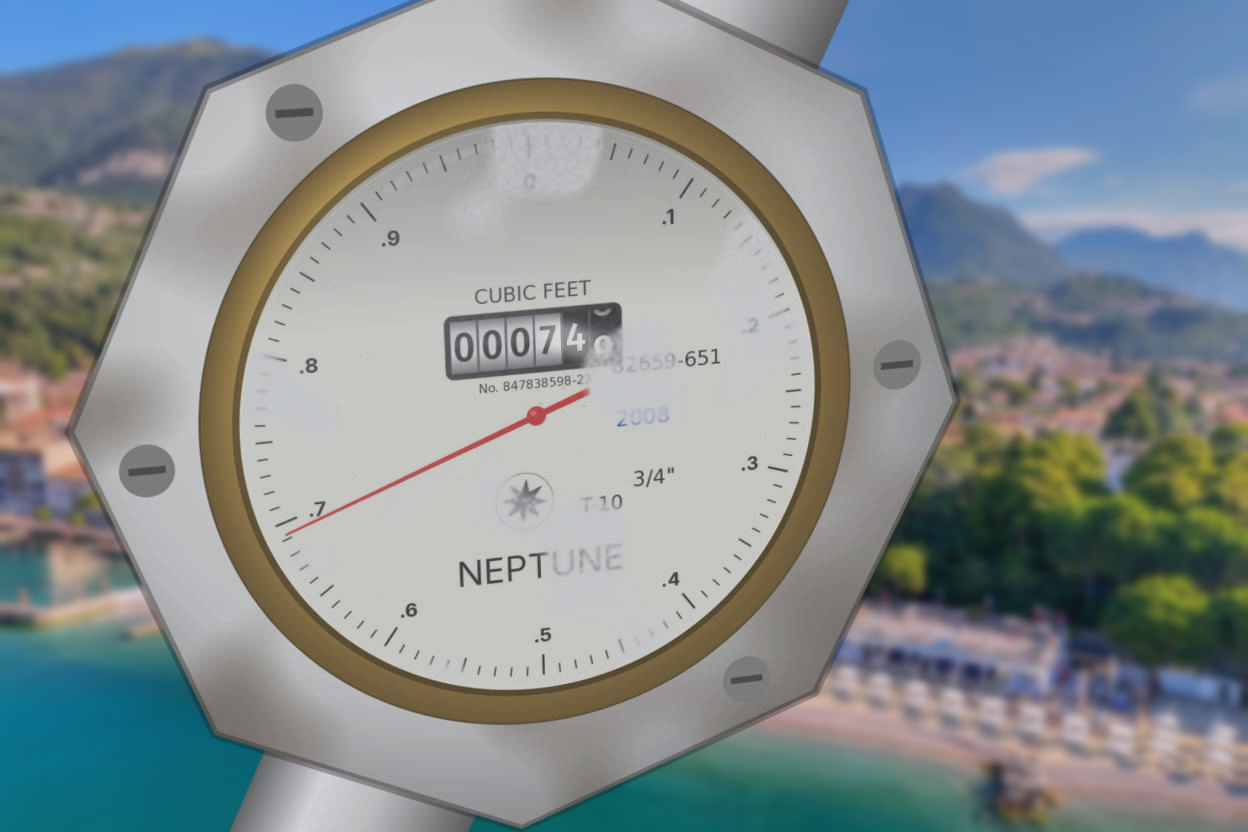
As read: 748.69,ft³
